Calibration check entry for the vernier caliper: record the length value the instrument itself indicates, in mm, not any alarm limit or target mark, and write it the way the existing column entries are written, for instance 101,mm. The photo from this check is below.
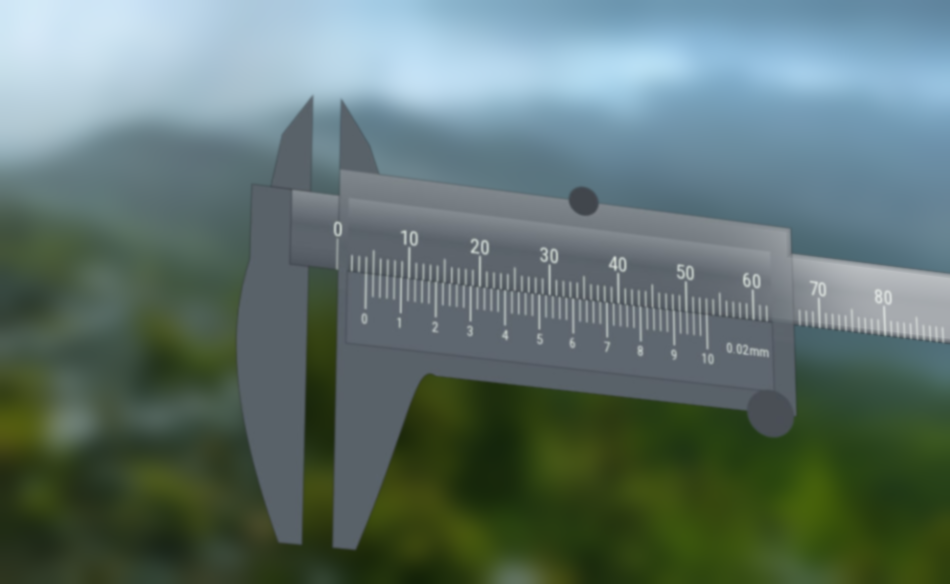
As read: 4.0,mm
